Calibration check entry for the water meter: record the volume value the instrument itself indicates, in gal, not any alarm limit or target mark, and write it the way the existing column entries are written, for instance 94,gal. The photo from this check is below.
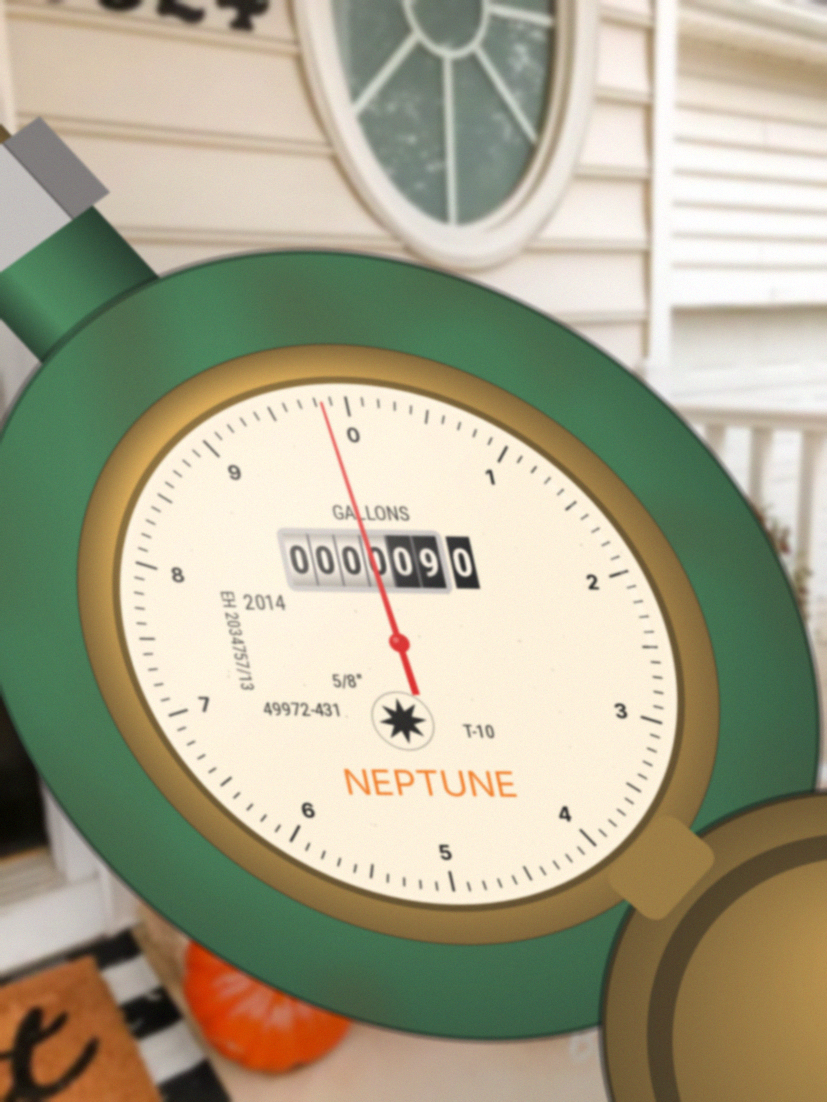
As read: 89.8,gal
